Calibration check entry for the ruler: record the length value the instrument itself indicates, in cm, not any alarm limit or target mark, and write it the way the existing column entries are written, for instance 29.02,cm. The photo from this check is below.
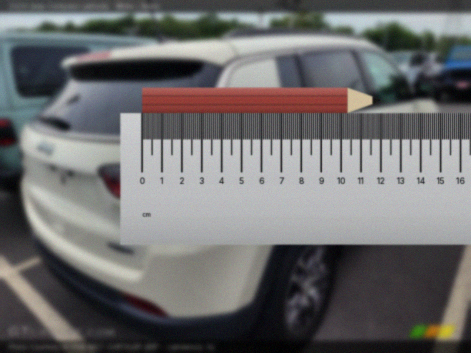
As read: 12,cm
